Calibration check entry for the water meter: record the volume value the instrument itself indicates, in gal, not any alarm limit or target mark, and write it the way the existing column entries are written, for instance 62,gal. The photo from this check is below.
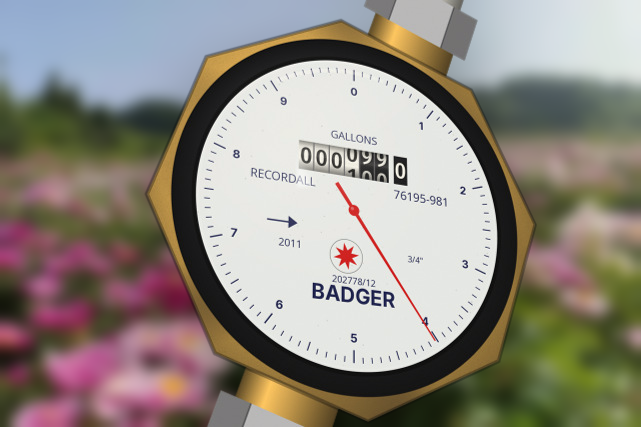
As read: 994.0,gal
